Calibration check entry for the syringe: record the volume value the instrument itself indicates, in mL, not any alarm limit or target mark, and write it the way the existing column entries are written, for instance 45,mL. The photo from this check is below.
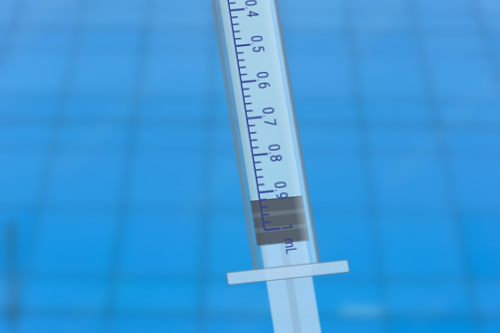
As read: 0.92,mL
